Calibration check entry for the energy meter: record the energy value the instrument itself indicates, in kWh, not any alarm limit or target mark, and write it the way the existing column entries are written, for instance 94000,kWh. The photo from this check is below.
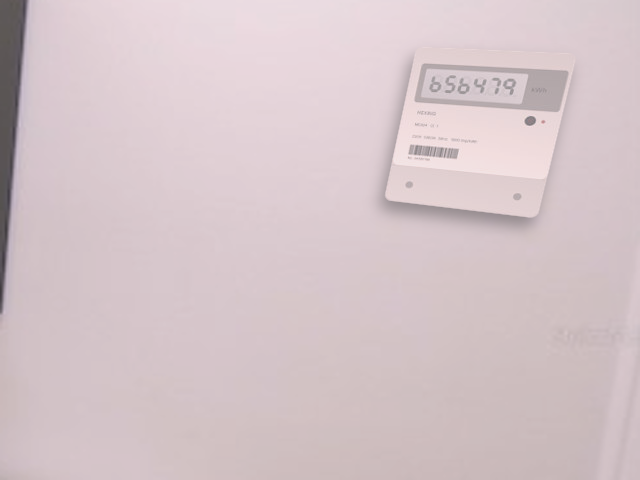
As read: 656479,kWh
